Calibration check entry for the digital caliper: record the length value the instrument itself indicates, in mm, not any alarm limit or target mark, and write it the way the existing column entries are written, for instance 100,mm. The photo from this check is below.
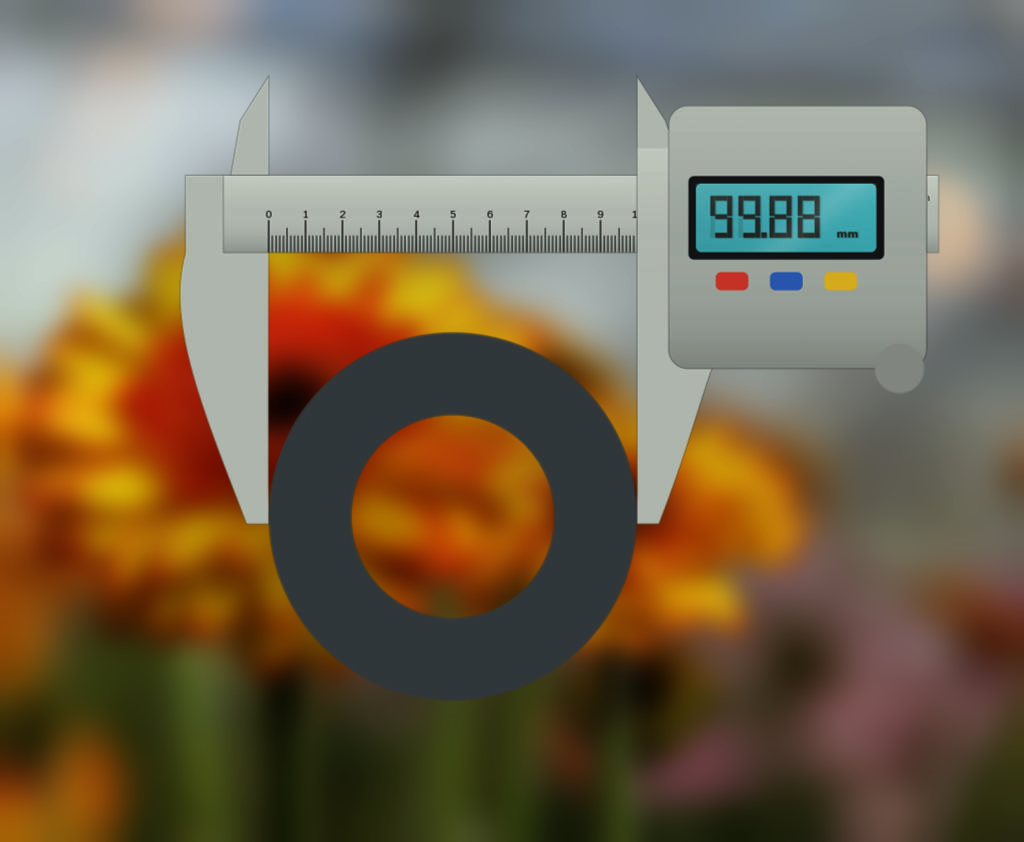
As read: 99.88,mm
